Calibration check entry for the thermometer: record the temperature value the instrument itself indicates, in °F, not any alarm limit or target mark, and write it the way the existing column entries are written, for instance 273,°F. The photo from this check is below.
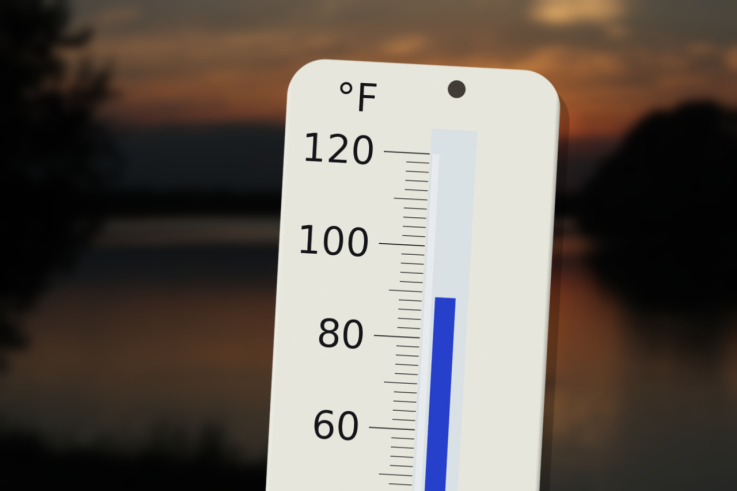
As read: 89,°F
